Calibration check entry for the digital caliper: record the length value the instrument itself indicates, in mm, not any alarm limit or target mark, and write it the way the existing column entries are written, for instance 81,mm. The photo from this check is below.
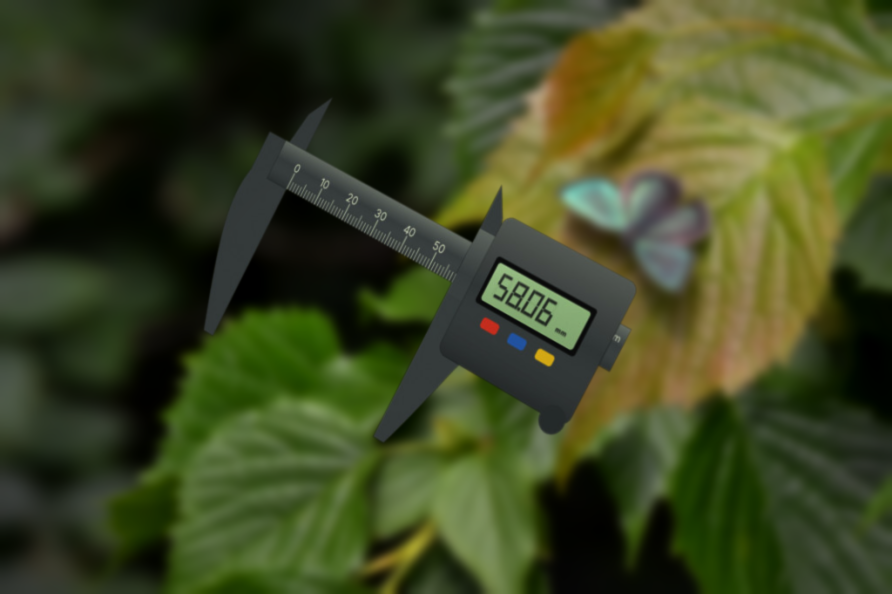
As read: 58.06,mm
